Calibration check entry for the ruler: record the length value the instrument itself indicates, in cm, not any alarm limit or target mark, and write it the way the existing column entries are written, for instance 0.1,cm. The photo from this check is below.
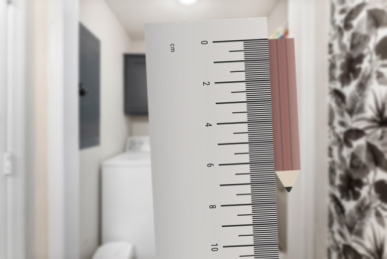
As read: 7.5,cm
